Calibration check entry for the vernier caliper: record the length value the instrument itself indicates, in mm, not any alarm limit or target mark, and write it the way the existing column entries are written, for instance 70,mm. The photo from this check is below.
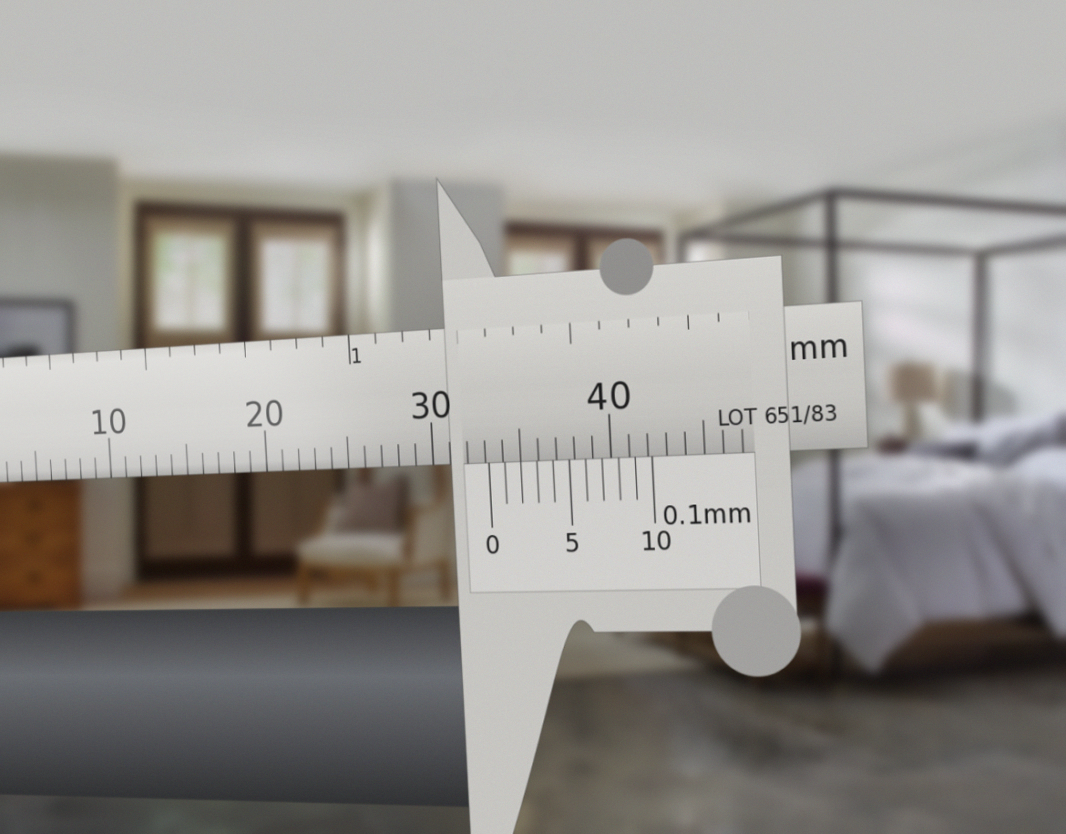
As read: 33.2,mm
